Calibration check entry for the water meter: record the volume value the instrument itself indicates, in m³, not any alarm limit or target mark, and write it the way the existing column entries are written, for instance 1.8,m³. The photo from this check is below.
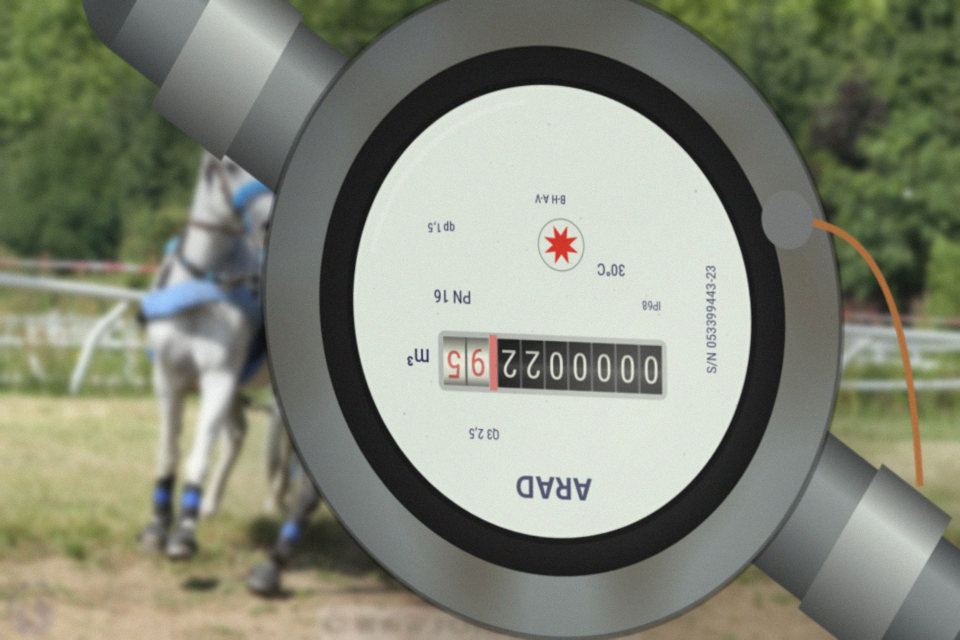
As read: 22.95,m³
